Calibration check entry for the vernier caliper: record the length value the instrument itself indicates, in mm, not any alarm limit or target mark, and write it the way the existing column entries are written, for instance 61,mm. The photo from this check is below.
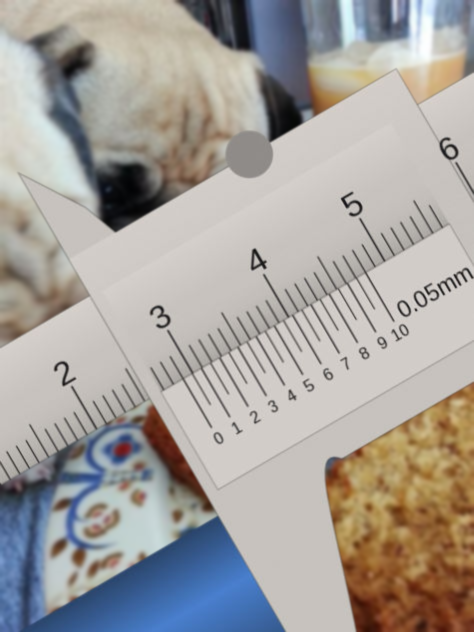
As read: 29.0,mm
